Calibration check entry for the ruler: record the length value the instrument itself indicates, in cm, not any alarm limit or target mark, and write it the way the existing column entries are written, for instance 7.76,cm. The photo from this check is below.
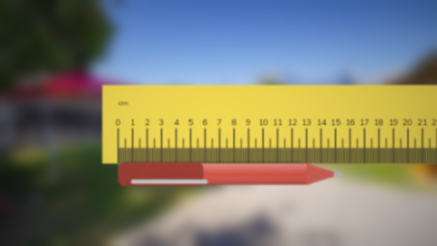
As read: 15.5,cm
